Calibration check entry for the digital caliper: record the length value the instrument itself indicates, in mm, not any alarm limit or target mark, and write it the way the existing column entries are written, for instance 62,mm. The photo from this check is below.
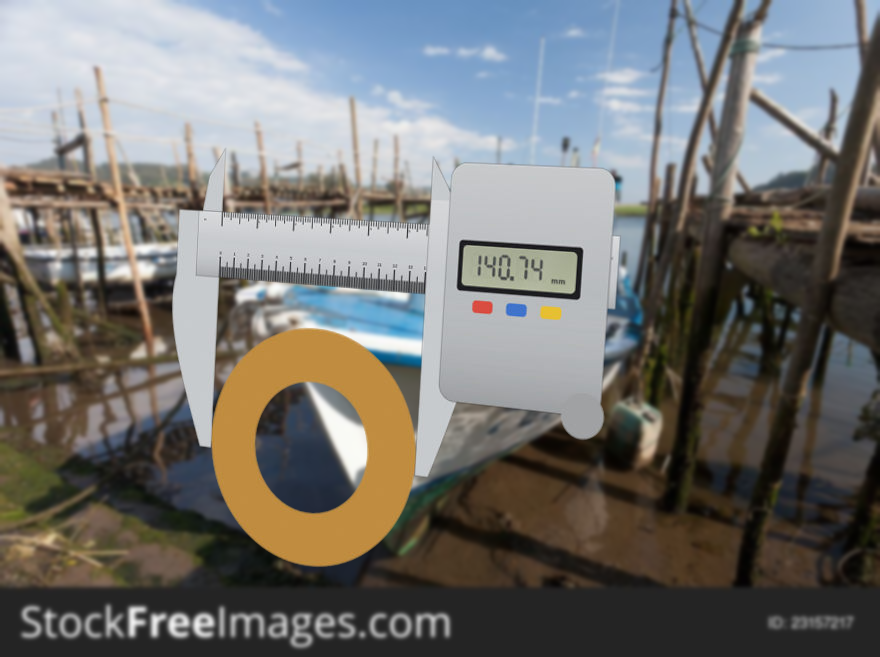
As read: 140.74,mm
